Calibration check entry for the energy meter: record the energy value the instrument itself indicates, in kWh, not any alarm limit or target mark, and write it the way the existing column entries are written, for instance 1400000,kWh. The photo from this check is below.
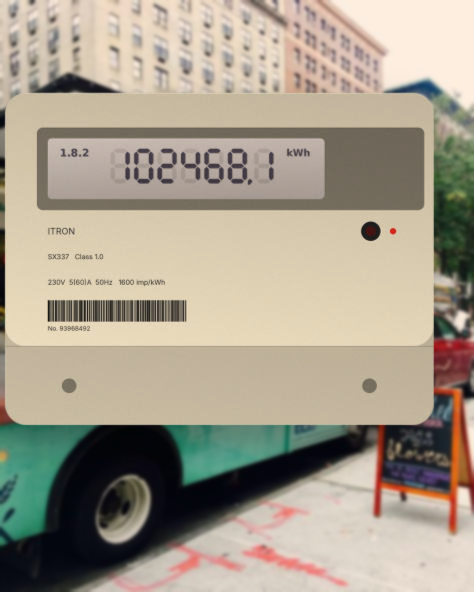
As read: 102468.1,kWh
